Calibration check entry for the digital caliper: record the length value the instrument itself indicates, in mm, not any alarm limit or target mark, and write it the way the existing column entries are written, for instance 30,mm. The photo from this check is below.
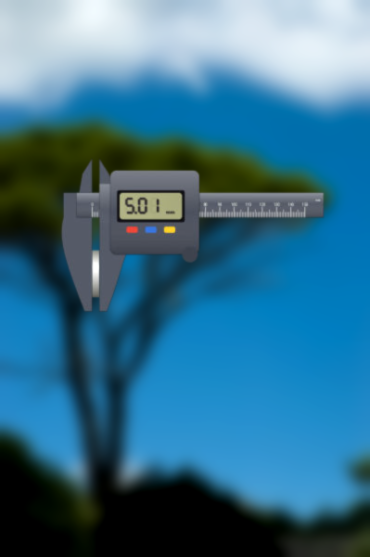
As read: 5.01,mm
